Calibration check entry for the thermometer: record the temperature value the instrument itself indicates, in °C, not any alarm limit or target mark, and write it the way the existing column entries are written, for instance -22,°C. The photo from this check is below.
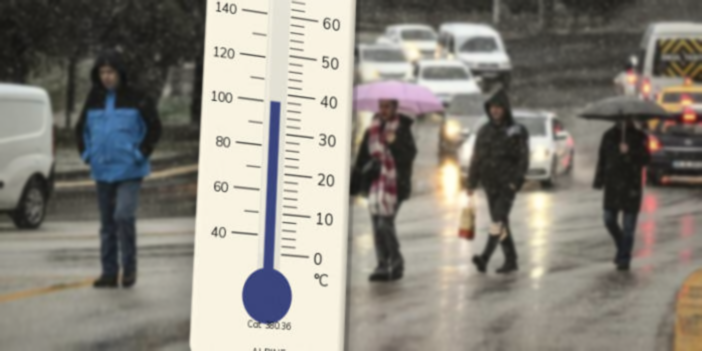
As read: 38,°C
